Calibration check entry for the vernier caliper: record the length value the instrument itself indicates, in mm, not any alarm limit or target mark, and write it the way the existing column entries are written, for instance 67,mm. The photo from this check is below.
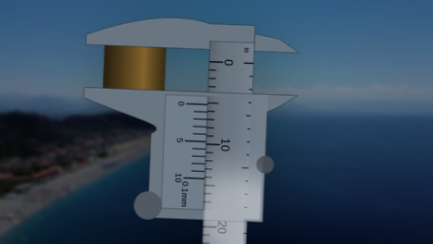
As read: 5.2,mm
